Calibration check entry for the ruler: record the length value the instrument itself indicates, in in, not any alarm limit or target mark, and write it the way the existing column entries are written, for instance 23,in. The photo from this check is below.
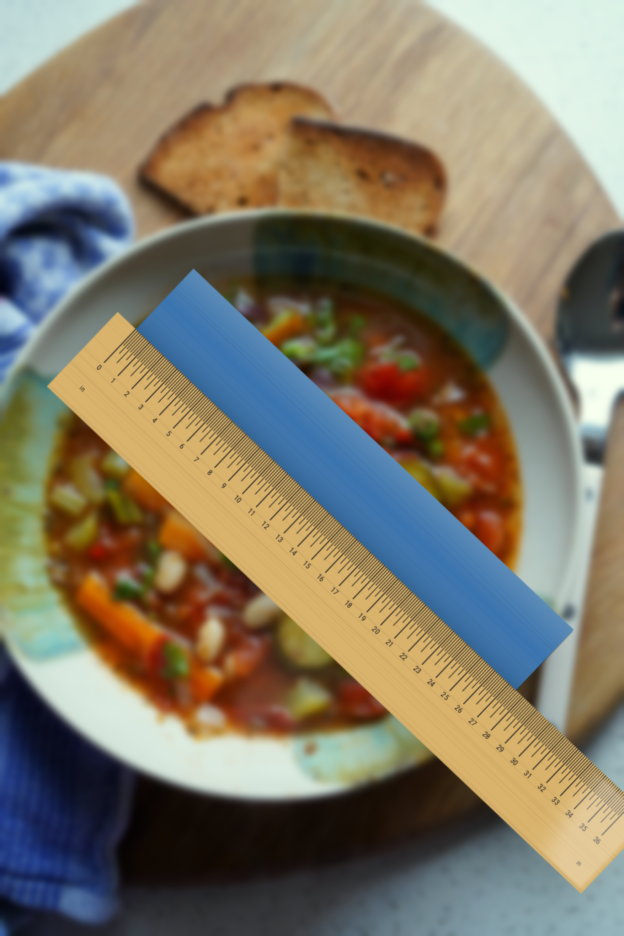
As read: 27.5,in
